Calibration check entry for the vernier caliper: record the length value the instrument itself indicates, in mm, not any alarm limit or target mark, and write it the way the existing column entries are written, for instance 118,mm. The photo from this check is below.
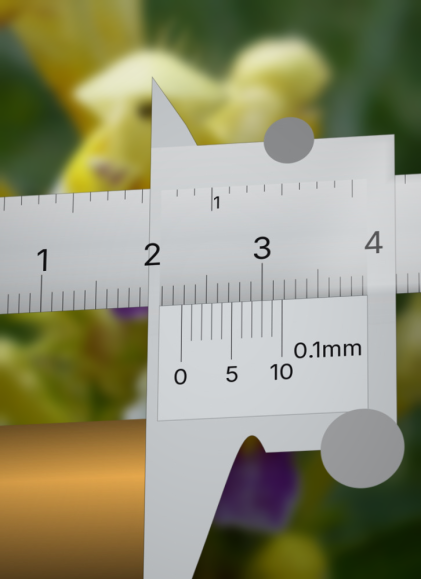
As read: 22.8,mm
